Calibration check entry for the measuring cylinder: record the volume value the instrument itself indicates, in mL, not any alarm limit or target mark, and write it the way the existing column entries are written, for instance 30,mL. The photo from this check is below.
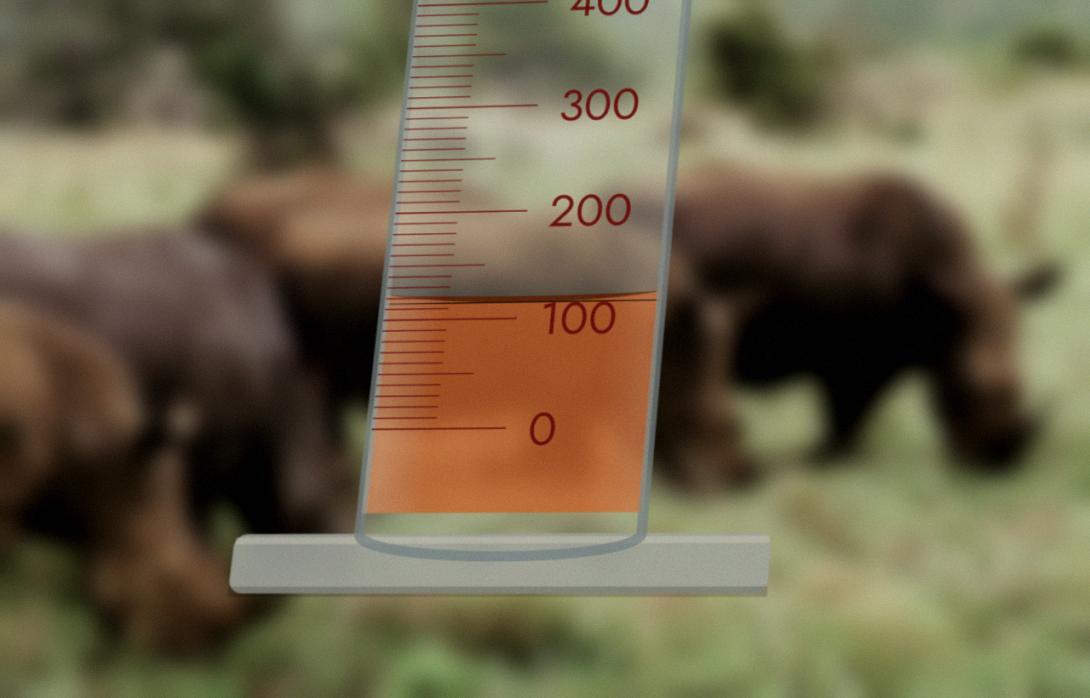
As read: 115,mL
